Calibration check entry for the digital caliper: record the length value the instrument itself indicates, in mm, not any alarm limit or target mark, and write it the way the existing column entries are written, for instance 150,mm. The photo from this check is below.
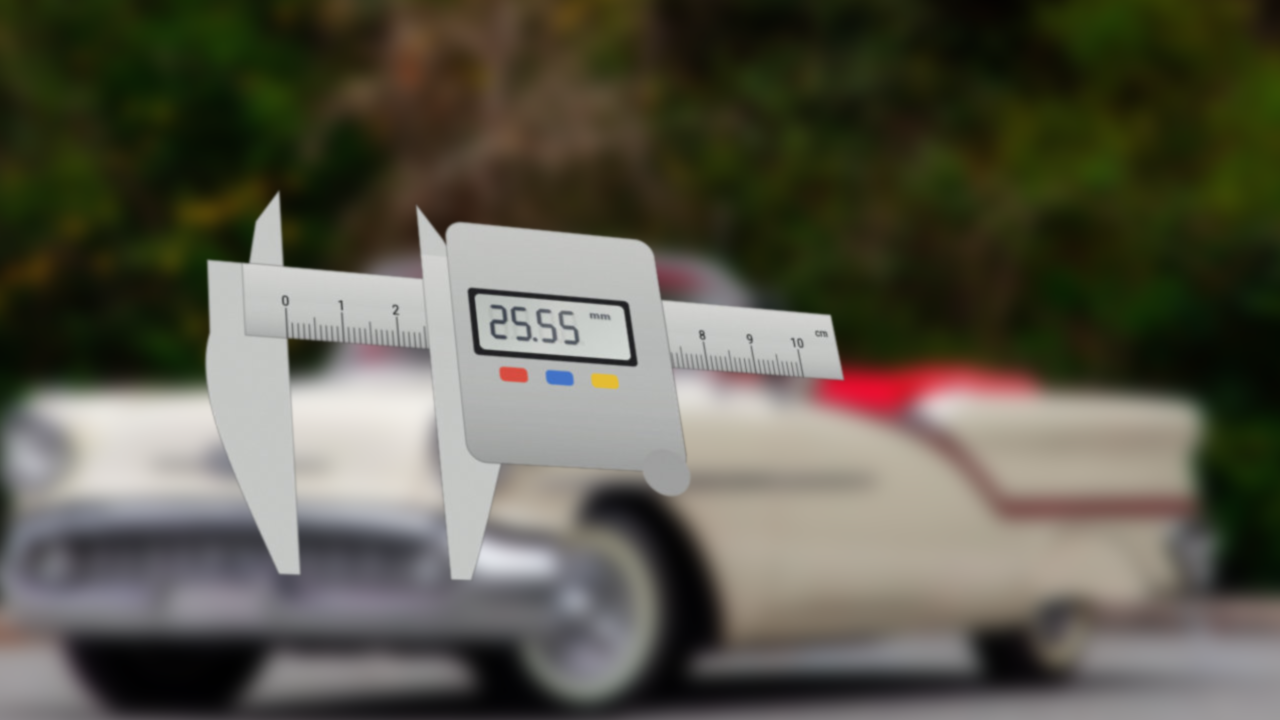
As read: 25.55,mm
